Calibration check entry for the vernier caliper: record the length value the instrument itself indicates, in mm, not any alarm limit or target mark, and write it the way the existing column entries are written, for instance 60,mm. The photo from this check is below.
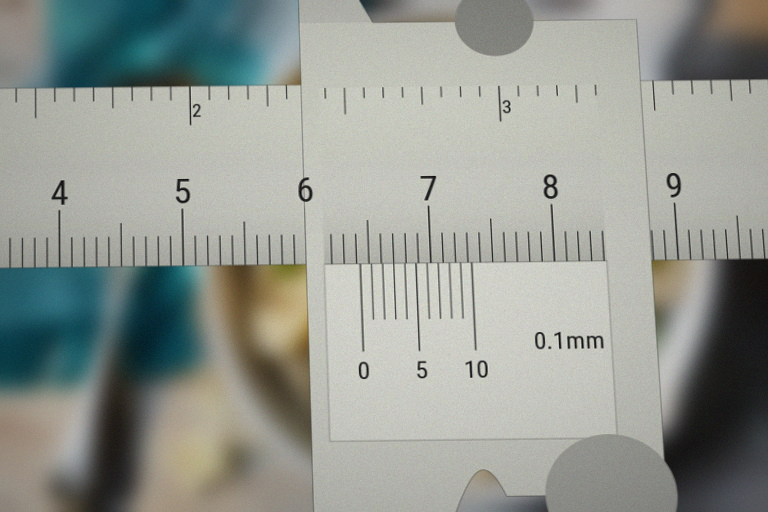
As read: 64.3,mm
